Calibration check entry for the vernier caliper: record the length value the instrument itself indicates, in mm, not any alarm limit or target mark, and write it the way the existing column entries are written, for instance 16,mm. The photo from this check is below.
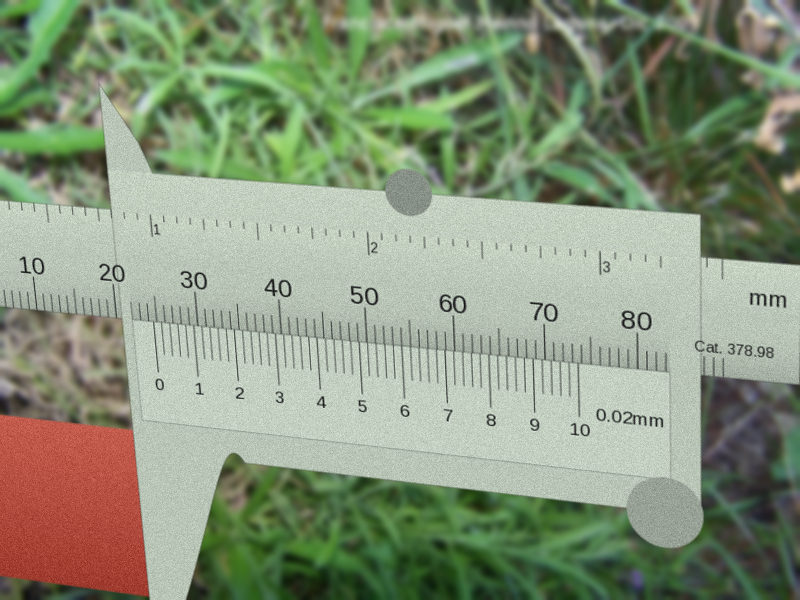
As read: 24.6,mm
